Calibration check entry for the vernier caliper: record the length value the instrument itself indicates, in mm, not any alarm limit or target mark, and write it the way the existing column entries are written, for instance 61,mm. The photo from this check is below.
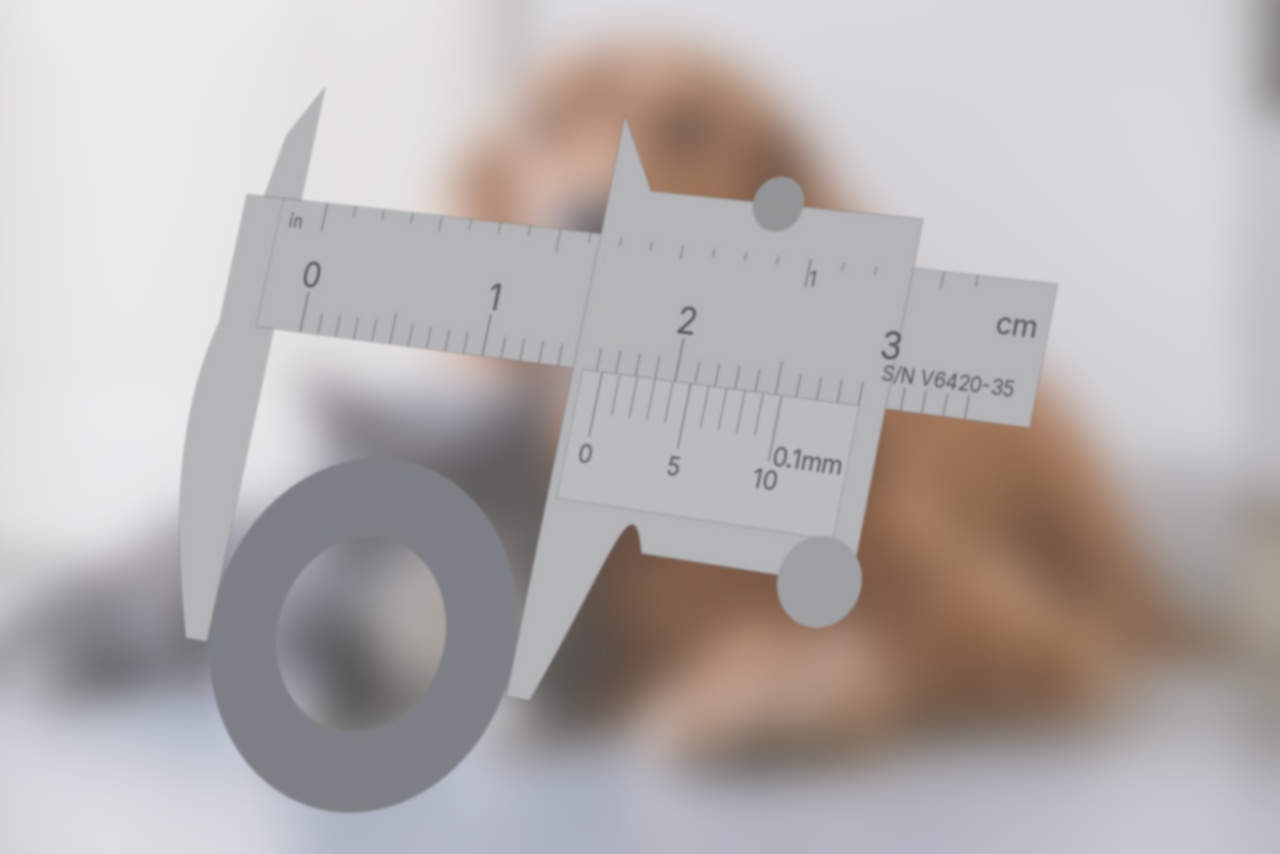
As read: 16.3,mm
